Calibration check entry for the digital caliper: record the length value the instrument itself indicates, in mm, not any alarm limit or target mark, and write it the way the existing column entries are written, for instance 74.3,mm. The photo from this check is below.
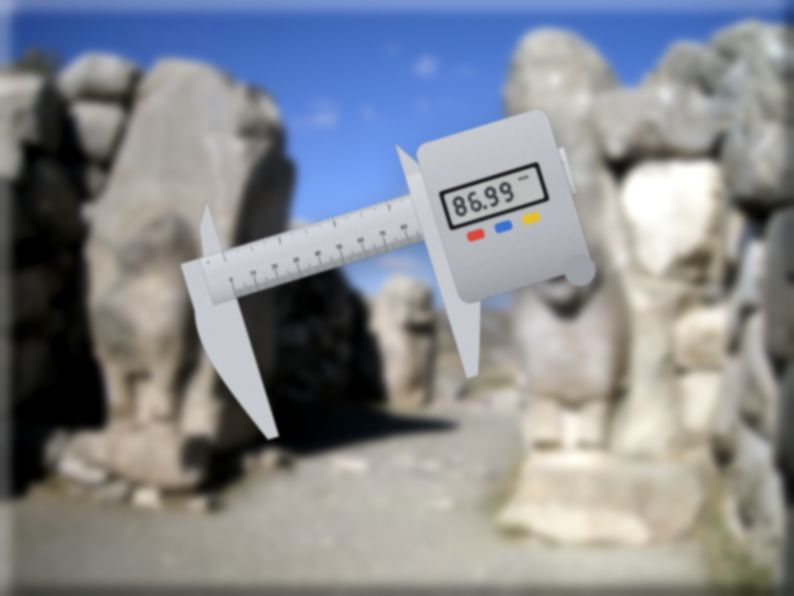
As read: 86.99,mm
